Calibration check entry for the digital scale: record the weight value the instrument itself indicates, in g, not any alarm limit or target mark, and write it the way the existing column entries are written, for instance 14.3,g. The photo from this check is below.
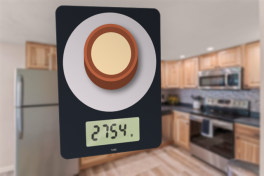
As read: 2754,g
